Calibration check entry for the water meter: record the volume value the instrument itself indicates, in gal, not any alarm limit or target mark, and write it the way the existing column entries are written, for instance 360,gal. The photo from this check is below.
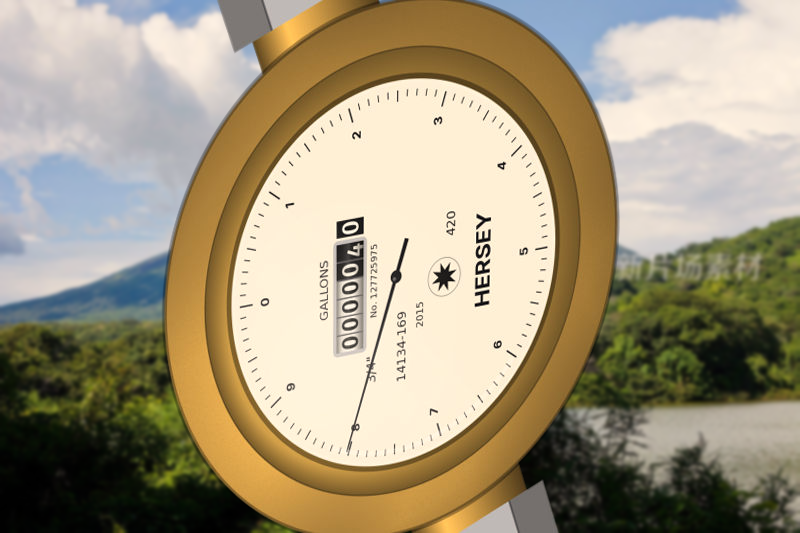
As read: 38.0,gal
